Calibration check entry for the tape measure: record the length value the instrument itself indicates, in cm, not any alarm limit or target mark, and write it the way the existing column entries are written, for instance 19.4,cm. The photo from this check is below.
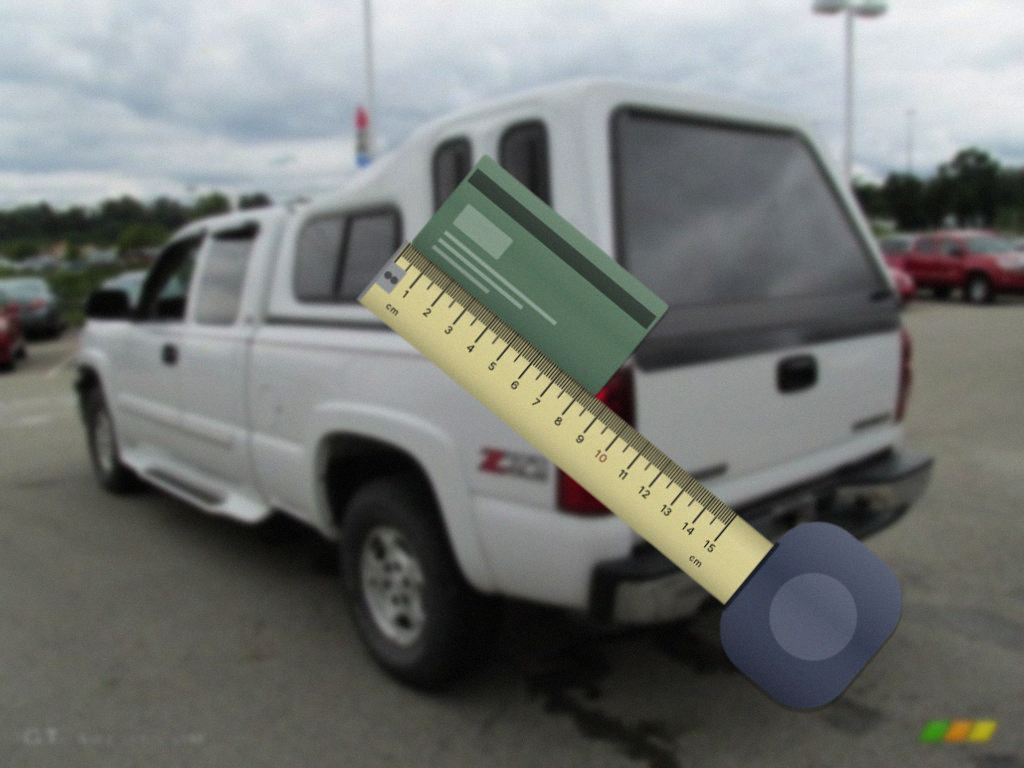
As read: 8.5,cm
